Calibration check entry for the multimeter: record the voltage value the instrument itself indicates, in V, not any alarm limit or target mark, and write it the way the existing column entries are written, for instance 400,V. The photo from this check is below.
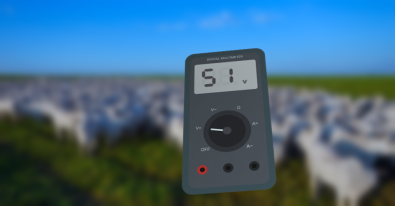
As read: 51,V
